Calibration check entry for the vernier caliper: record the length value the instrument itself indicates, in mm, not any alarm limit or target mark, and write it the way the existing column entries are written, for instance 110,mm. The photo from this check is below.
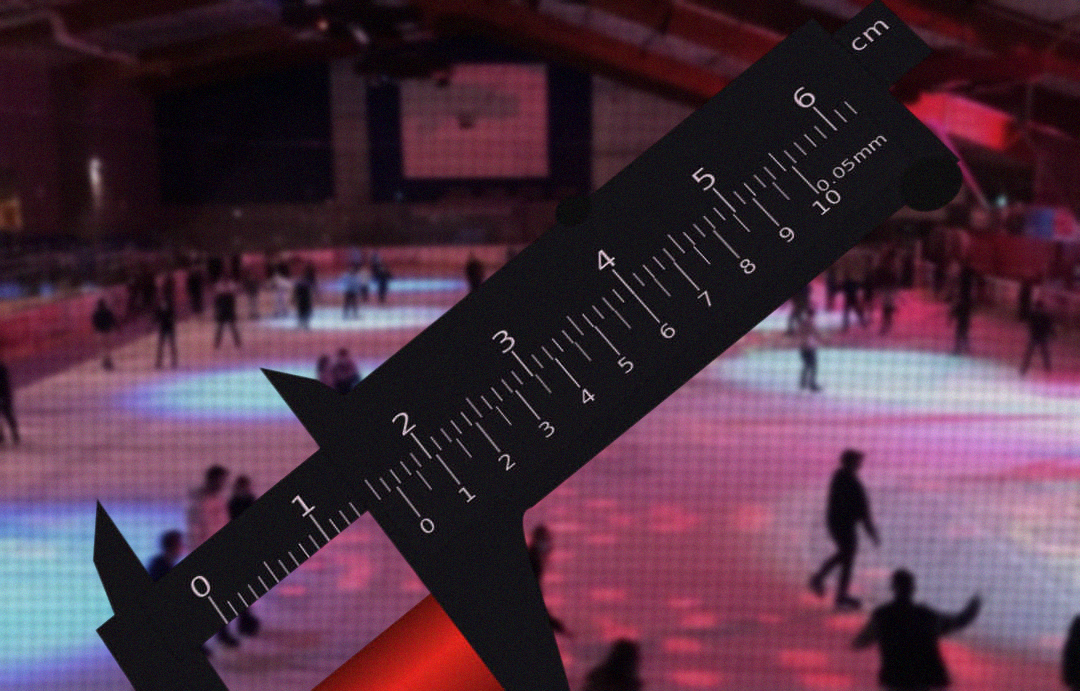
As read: 16.6,mm
